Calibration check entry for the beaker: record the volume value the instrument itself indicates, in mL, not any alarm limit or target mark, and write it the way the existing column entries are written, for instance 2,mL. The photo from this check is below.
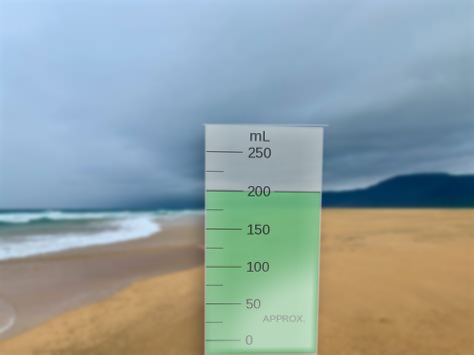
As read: 200,mL
